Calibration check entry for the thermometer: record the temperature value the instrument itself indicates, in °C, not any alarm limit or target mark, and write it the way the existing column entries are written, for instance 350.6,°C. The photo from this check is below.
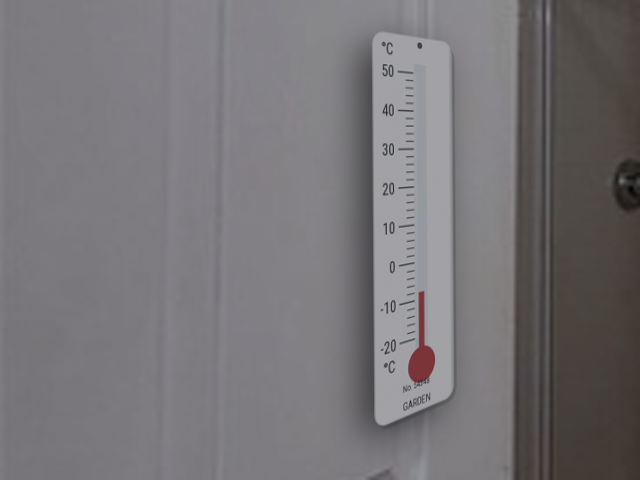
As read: -8,°C
